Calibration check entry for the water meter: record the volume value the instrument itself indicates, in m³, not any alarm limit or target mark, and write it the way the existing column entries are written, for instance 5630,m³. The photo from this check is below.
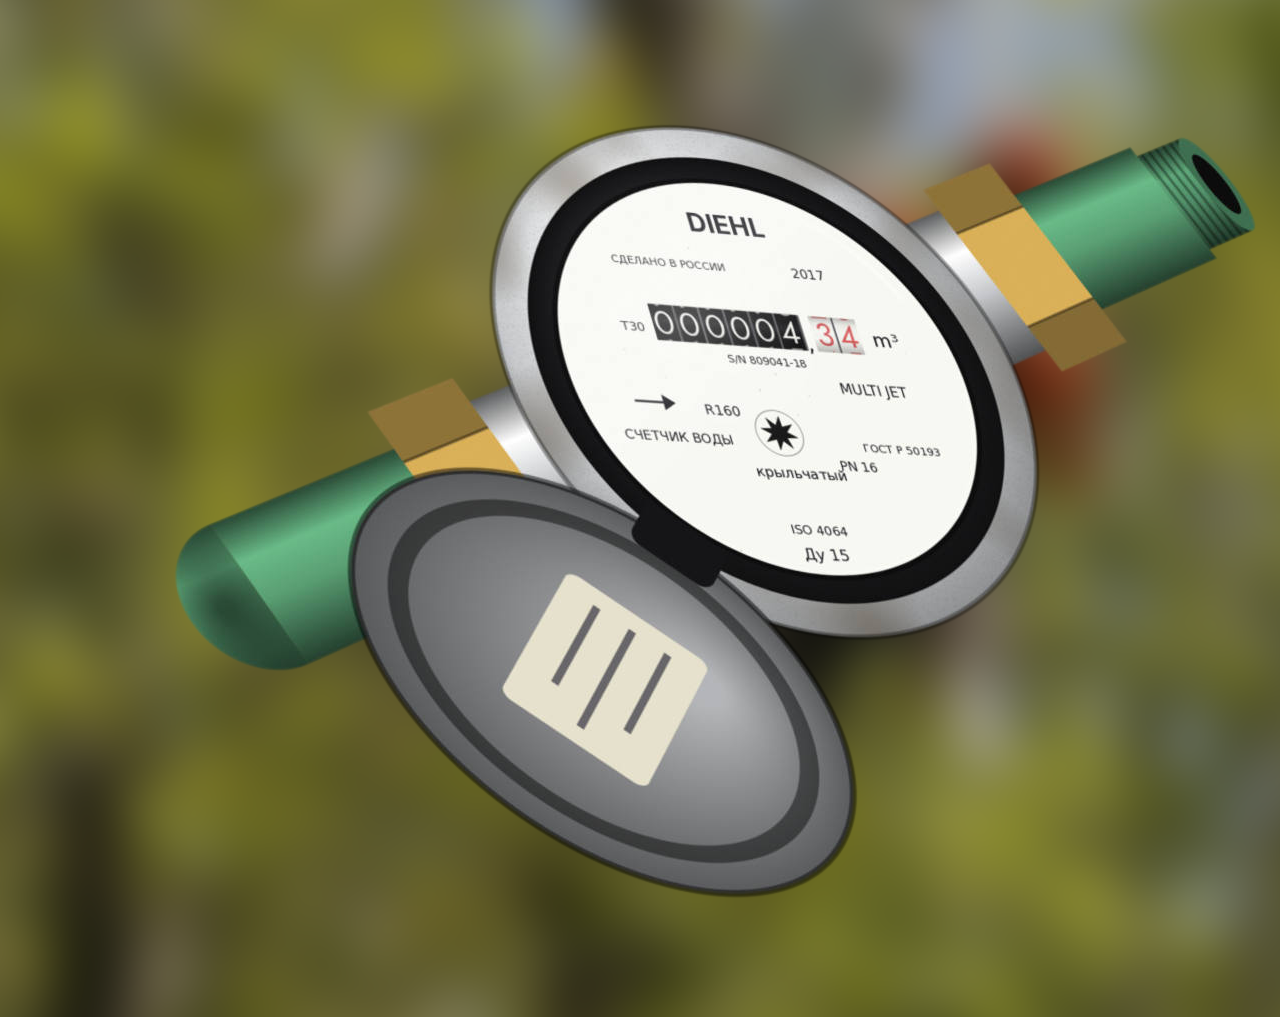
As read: 4.34,m³
